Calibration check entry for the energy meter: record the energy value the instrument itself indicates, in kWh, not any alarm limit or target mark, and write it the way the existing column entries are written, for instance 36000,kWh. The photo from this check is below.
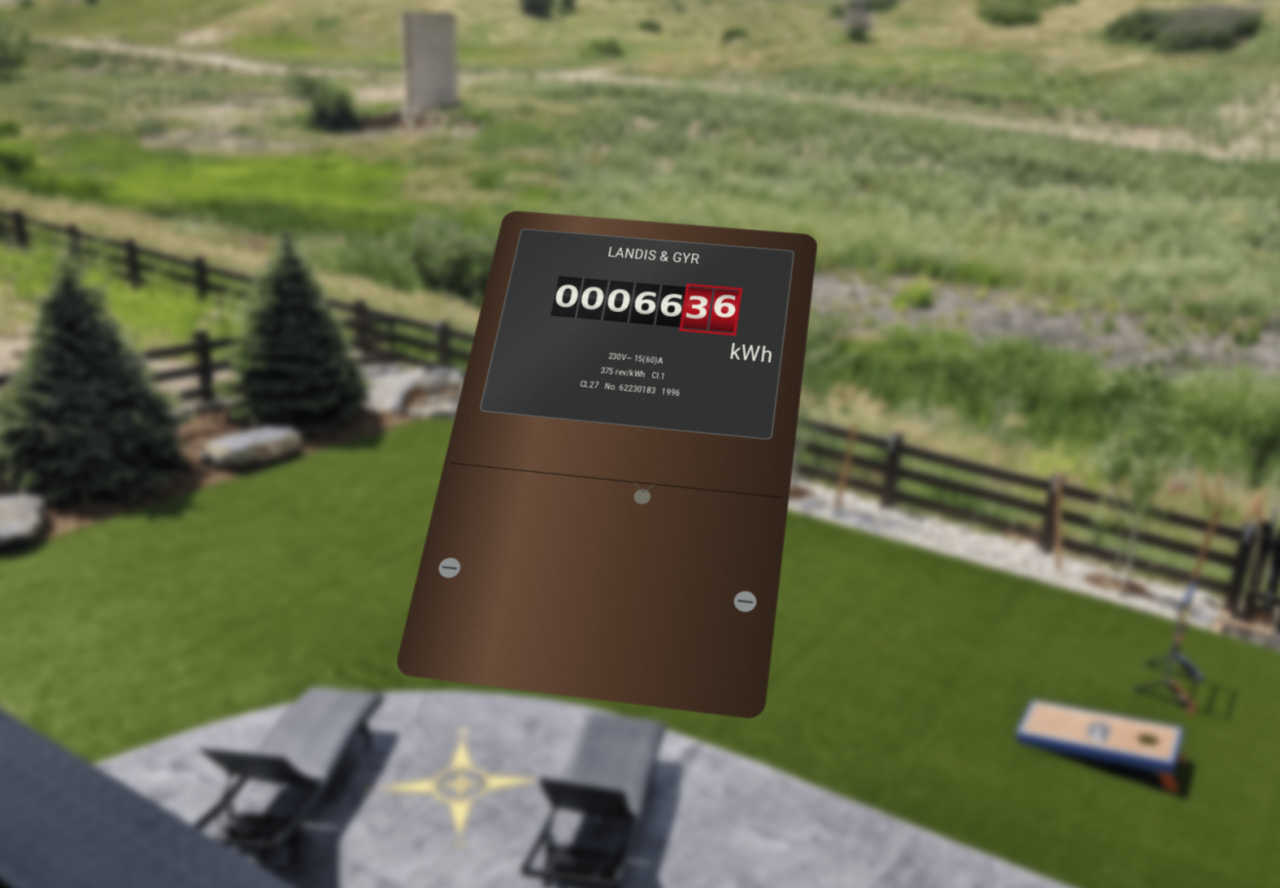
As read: 66.36,kWh
